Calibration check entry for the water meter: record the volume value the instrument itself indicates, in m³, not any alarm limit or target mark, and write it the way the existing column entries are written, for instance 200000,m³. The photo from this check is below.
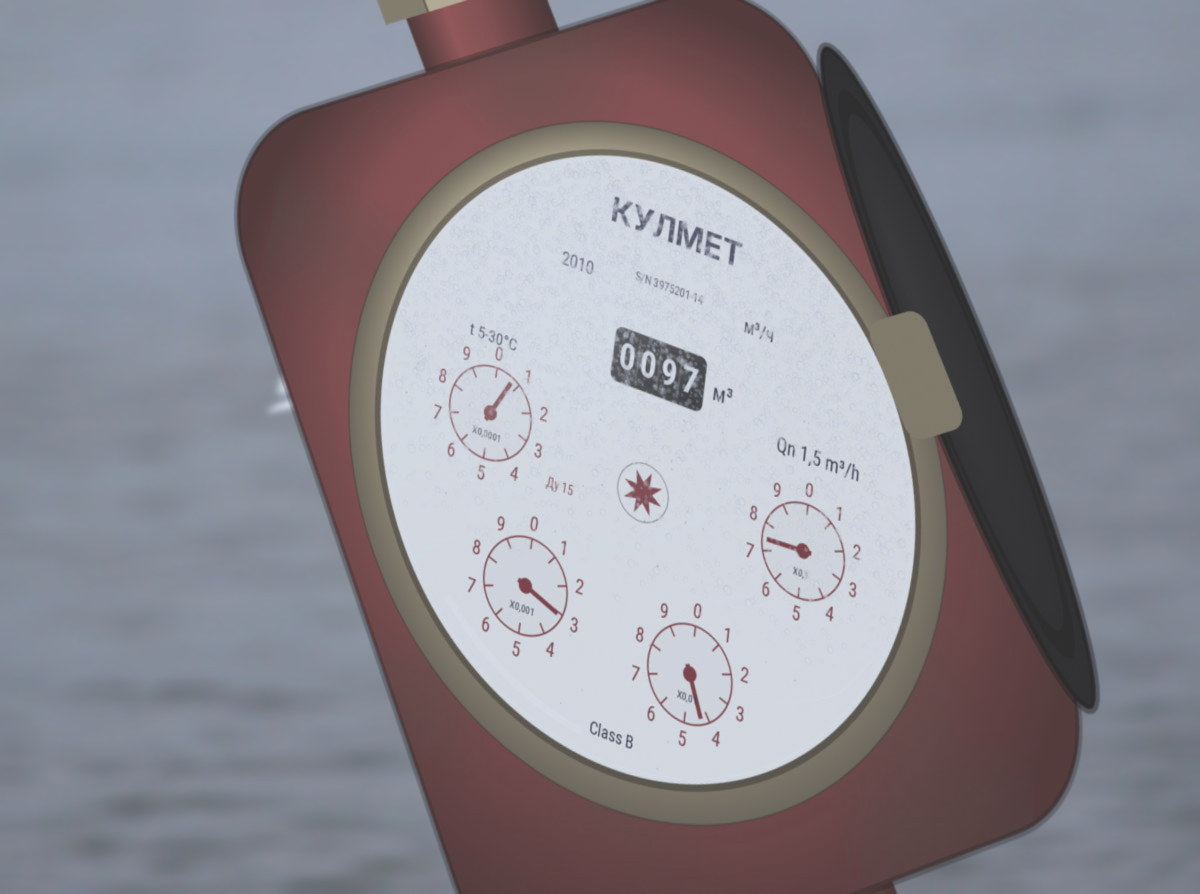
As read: 97.7430,m³
